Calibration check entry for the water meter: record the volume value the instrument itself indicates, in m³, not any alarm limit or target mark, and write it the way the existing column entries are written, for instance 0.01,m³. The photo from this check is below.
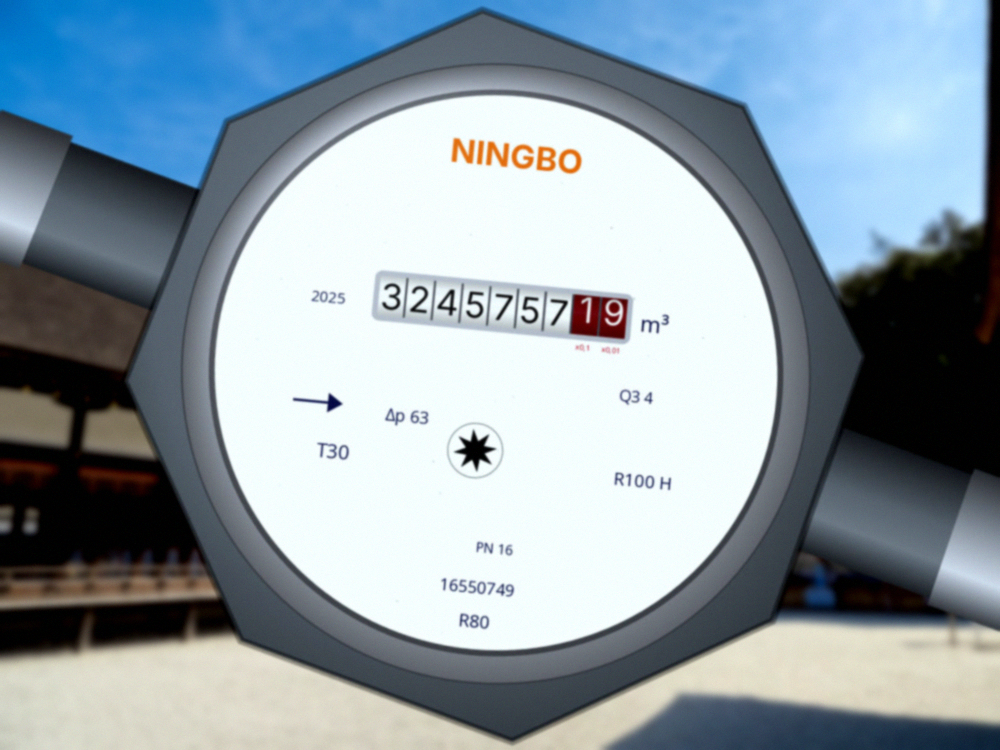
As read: 3245757.19,m³
